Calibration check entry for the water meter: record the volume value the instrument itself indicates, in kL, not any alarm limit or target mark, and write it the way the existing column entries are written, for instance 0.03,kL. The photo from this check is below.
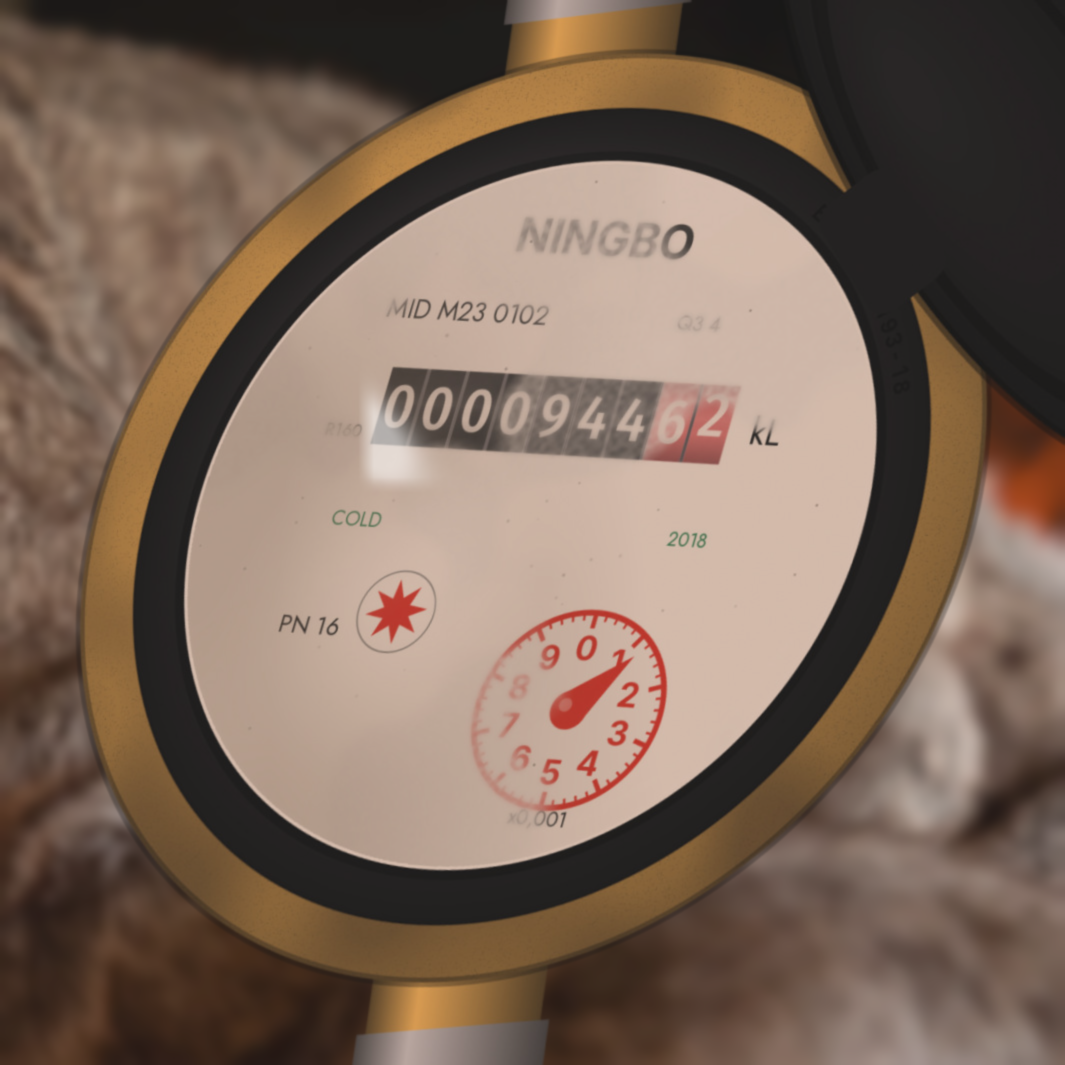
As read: 944.621,kL
